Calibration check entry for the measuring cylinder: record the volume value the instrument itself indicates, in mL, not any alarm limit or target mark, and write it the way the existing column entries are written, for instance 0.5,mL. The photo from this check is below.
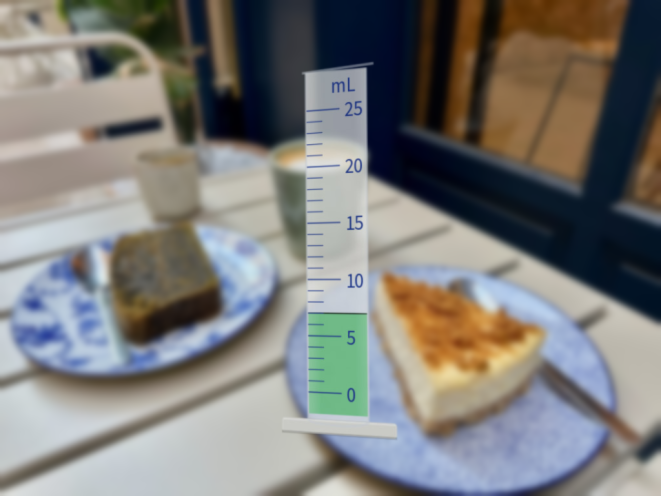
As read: 7,mL
